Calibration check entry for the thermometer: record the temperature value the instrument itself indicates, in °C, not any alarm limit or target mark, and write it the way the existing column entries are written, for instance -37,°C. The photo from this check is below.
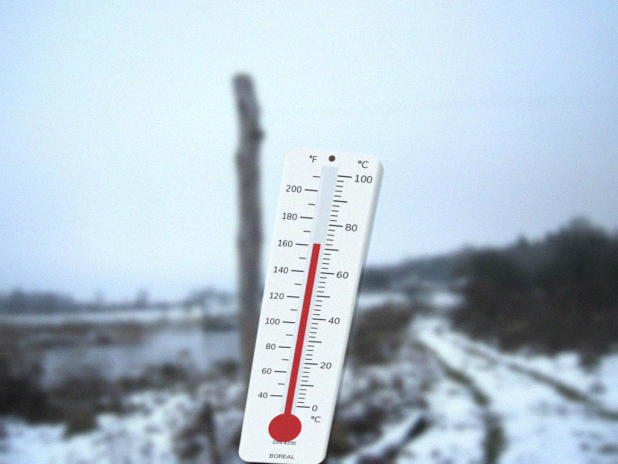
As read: 72,°C
